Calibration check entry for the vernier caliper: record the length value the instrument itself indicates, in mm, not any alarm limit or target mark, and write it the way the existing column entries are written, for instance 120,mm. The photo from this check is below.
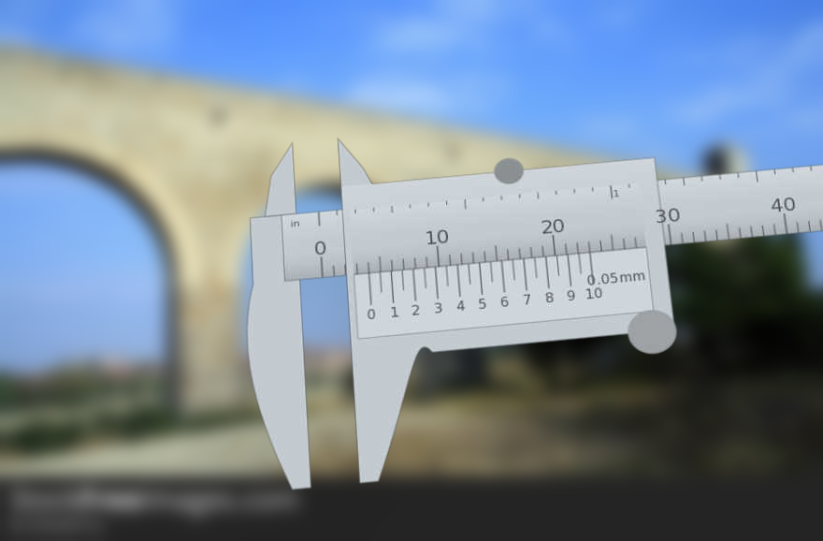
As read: 4.0,mm
